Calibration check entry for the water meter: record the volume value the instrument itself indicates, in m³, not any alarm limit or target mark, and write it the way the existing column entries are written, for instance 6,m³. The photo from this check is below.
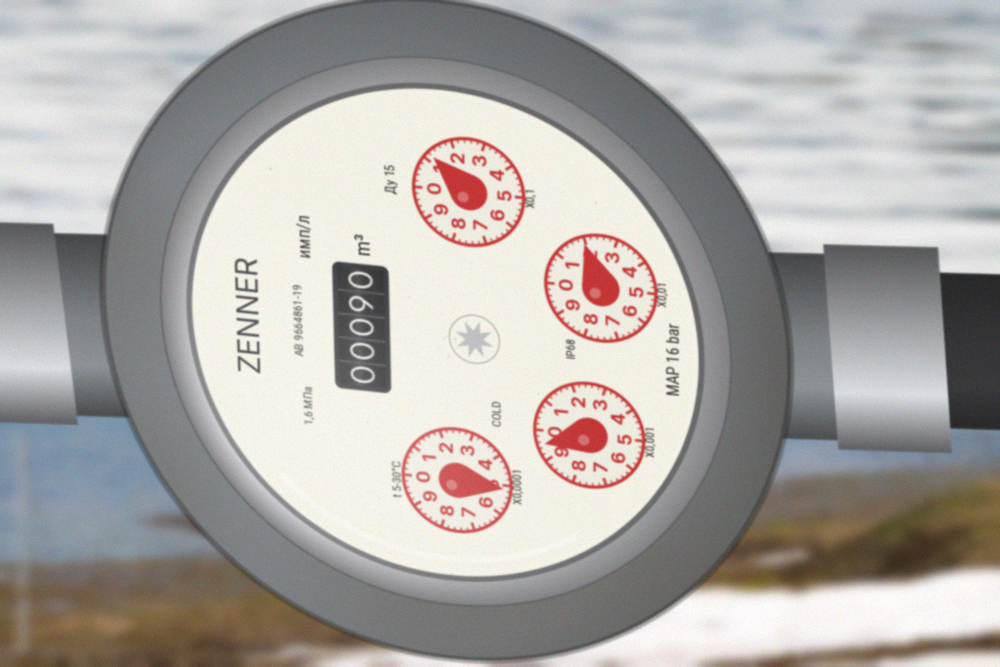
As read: 90.1195,m³
